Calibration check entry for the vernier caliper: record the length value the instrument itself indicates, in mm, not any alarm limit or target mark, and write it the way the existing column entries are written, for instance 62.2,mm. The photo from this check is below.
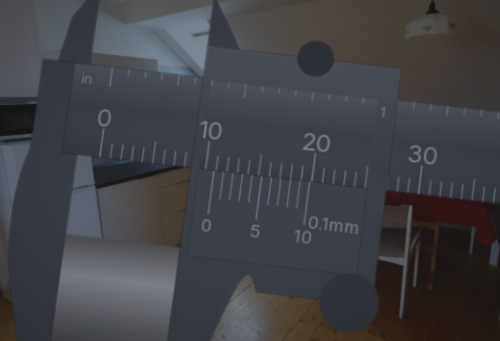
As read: 10.8,mm
